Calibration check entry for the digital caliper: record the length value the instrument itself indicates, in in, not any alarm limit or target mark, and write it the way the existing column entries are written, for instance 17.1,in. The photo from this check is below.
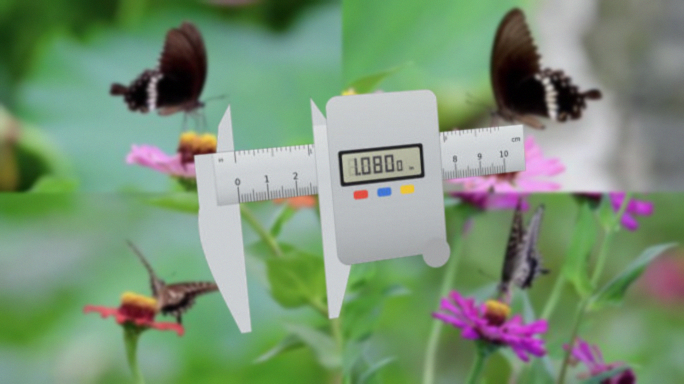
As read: 1.0800,in
